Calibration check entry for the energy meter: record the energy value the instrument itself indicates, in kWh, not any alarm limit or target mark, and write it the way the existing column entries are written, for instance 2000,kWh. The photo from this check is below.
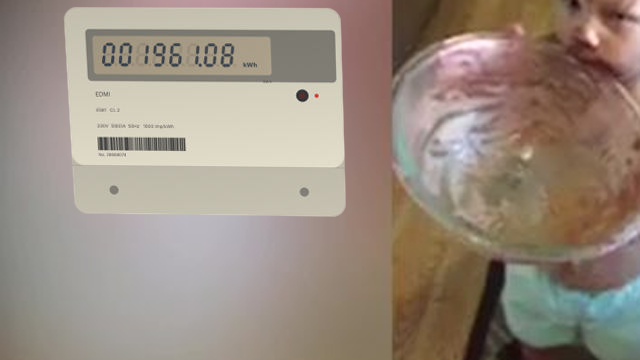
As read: 1961.08,kWh
